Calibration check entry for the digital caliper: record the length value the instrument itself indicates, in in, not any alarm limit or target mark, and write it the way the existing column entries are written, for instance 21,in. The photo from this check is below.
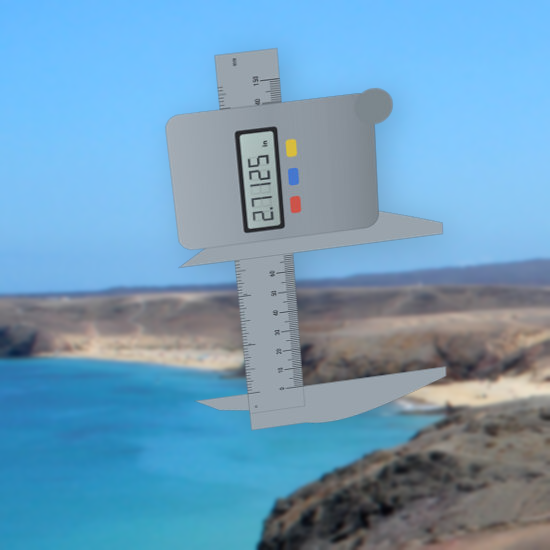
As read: 2.7125,in
